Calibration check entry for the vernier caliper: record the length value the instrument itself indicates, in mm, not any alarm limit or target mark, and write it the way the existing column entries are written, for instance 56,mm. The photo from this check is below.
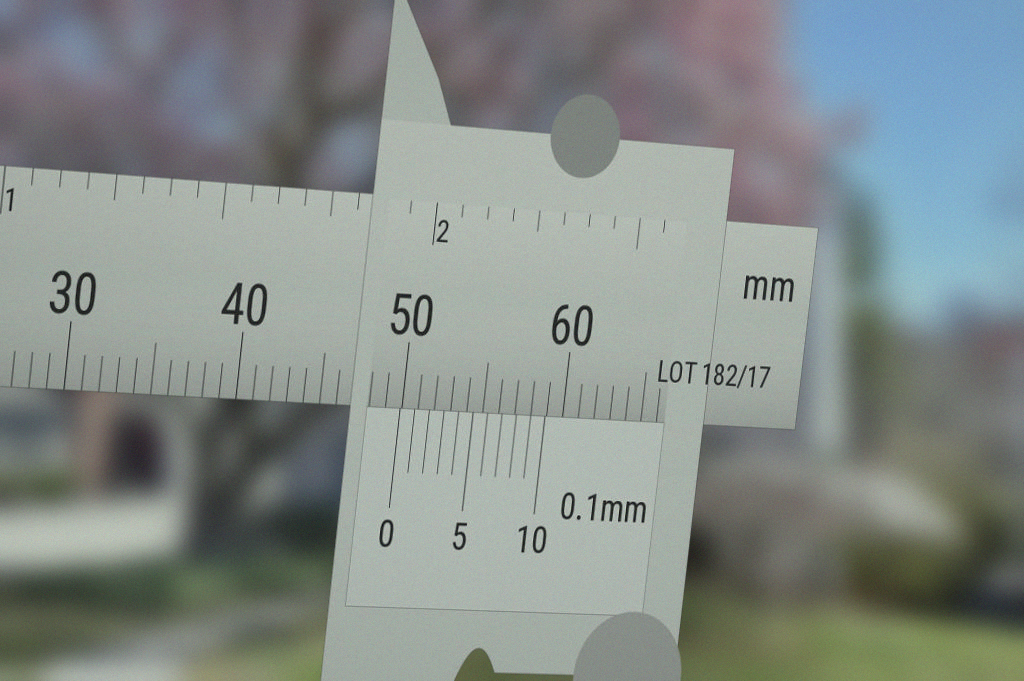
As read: 49.9,mm
